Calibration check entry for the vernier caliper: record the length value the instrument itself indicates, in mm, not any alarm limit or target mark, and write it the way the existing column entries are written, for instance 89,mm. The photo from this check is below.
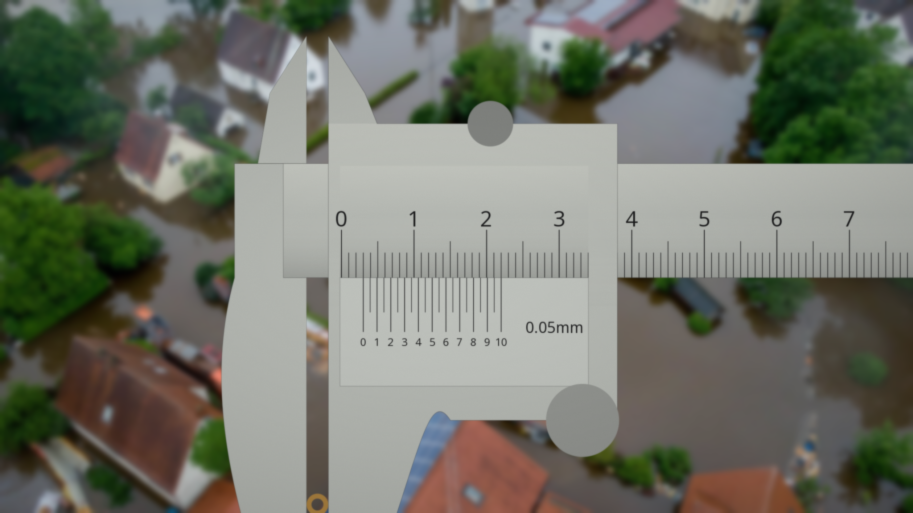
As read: 3.0,mm
